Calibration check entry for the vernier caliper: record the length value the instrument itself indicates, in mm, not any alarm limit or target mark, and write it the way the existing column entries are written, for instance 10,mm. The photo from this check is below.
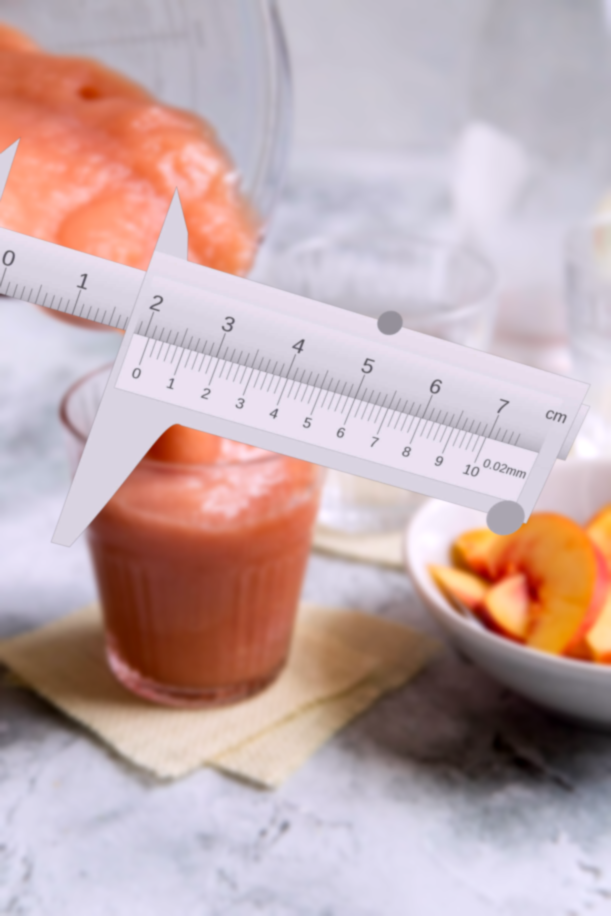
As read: 20.6,mm
